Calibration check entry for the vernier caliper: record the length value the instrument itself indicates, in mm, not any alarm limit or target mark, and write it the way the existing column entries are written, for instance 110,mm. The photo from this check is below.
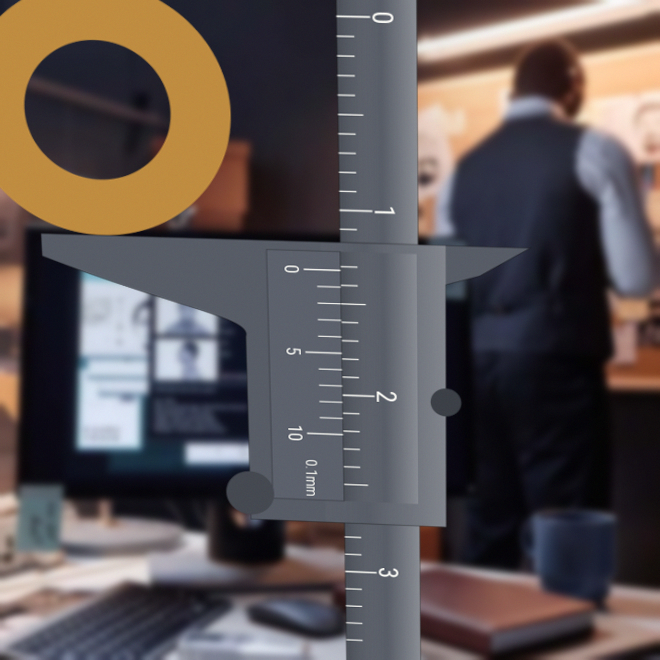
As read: 13.2,mm
